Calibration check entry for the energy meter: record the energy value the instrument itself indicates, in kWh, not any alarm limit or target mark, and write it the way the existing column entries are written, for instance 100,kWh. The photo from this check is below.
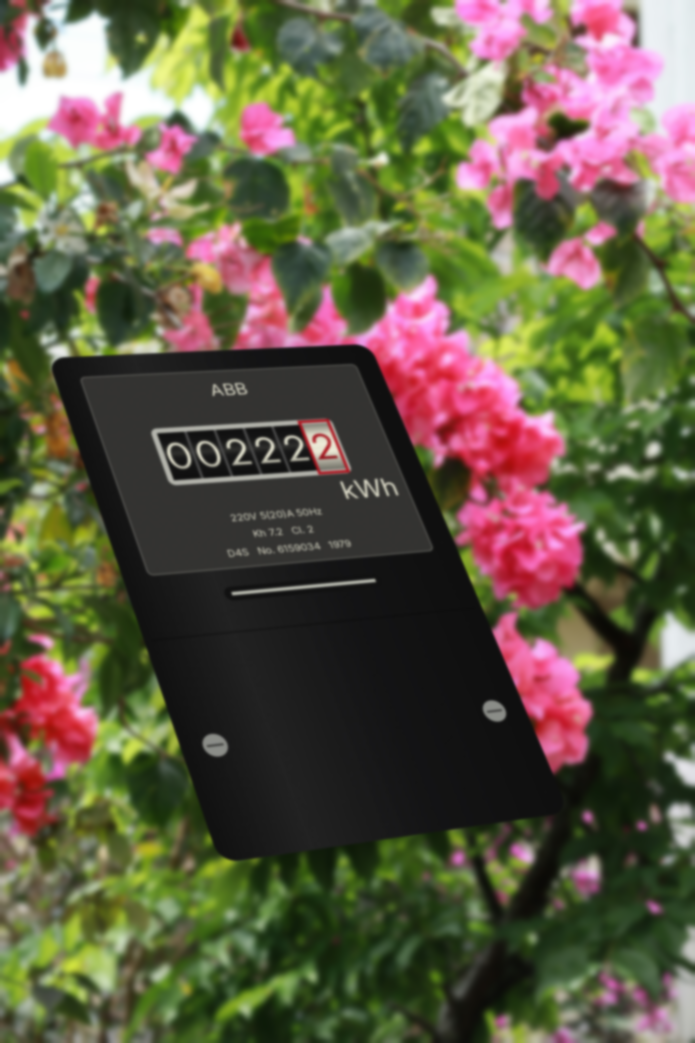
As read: 222.2,kWh
